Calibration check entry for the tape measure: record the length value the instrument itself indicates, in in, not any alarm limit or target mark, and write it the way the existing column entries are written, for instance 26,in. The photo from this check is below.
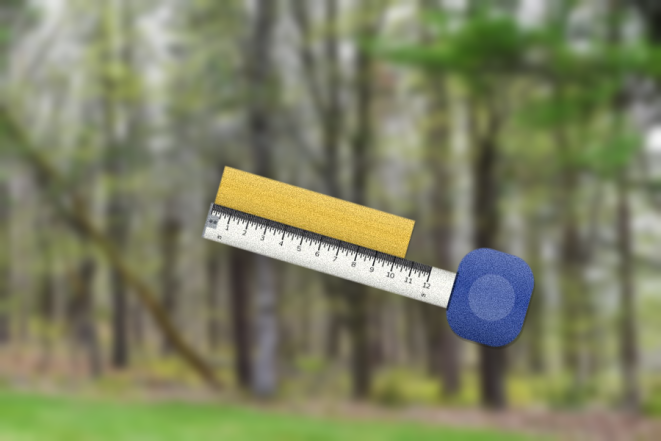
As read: 10.5,in
